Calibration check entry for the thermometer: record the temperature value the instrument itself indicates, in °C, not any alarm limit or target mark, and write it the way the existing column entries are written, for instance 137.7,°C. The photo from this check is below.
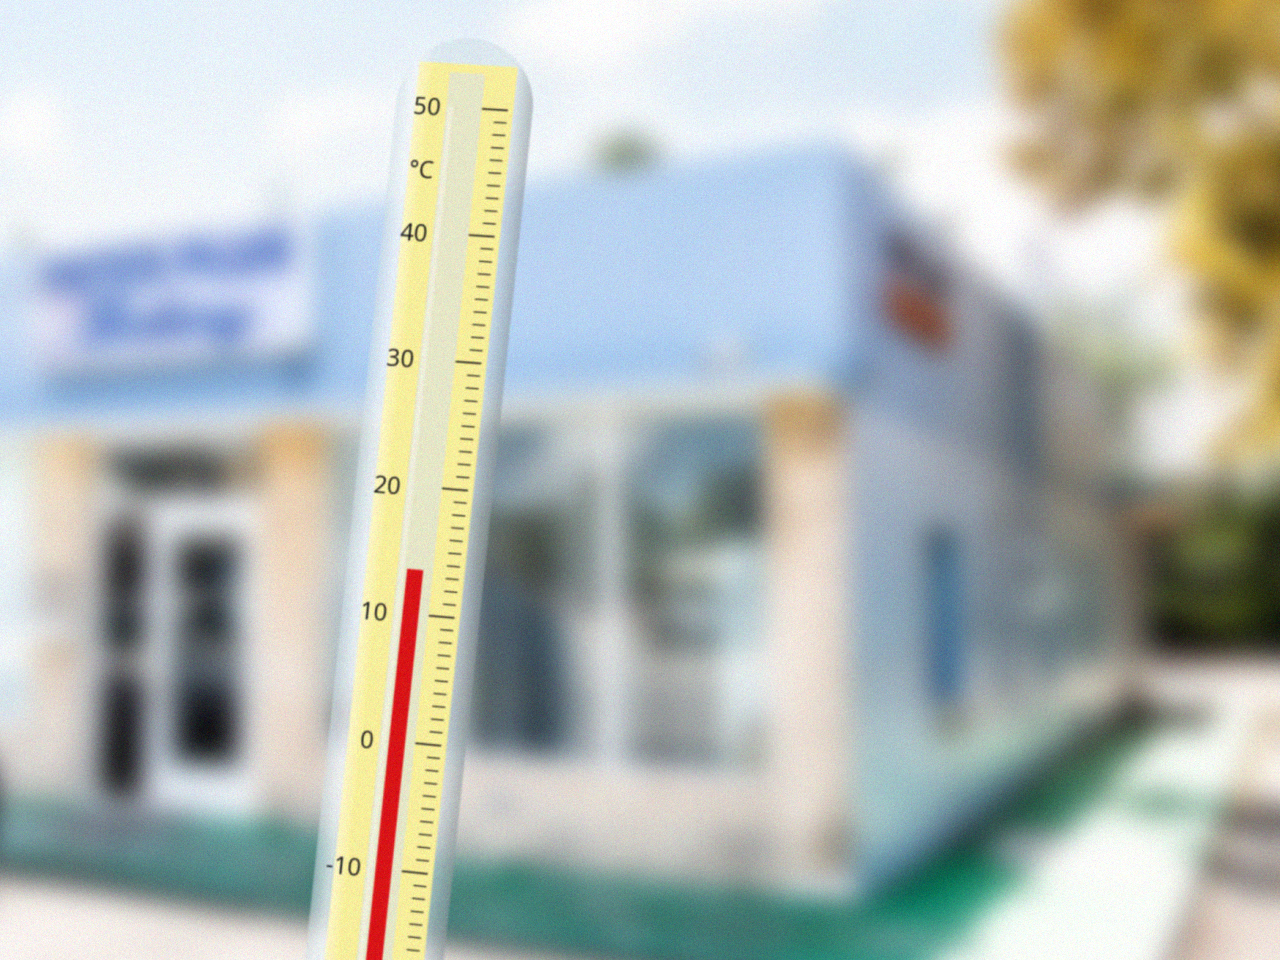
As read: 13.5,°C
